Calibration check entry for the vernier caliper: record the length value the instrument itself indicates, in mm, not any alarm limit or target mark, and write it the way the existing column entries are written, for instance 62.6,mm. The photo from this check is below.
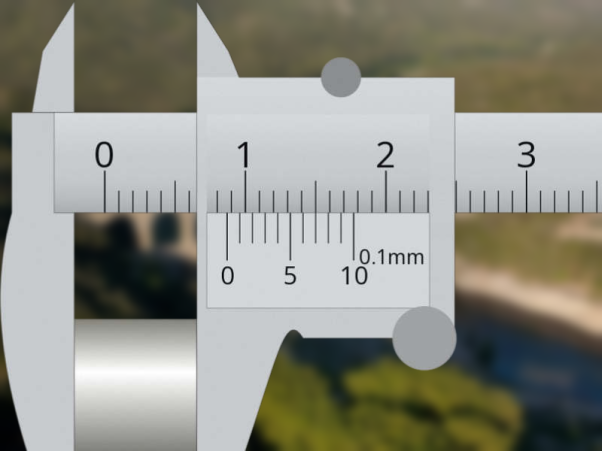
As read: 8.7,mm
